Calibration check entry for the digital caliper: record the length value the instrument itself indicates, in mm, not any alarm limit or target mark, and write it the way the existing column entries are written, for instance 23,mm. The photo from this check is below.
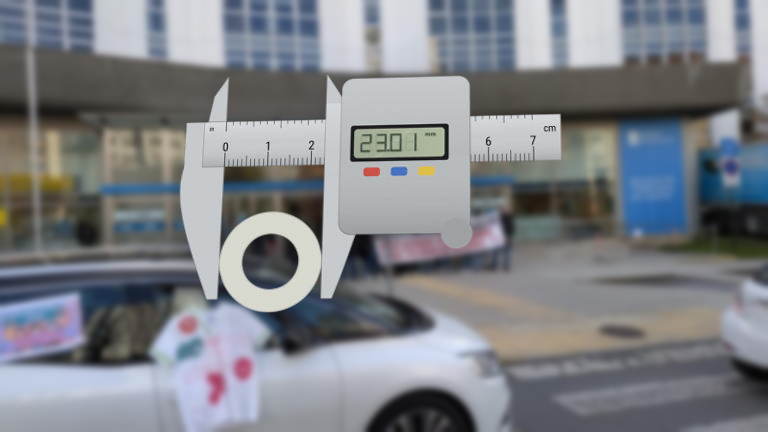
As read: 23.01,mm
